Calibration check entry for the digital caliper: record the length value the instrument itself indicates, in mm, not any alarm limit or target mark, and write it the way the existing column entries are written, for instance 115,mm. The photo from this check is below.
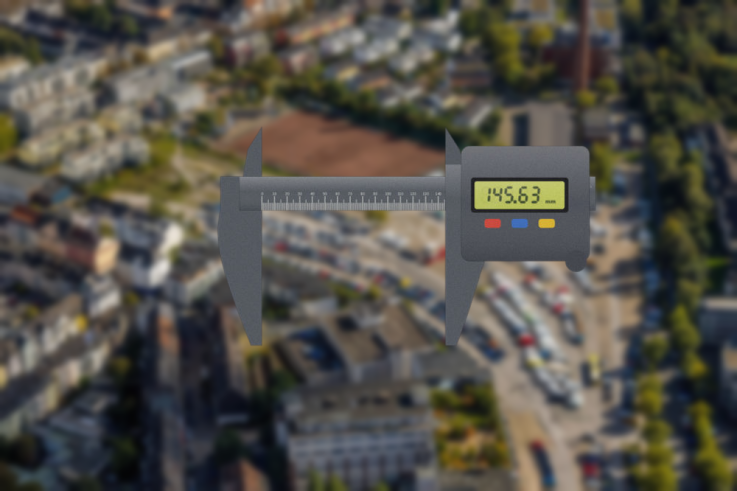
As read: 145.63,mm
